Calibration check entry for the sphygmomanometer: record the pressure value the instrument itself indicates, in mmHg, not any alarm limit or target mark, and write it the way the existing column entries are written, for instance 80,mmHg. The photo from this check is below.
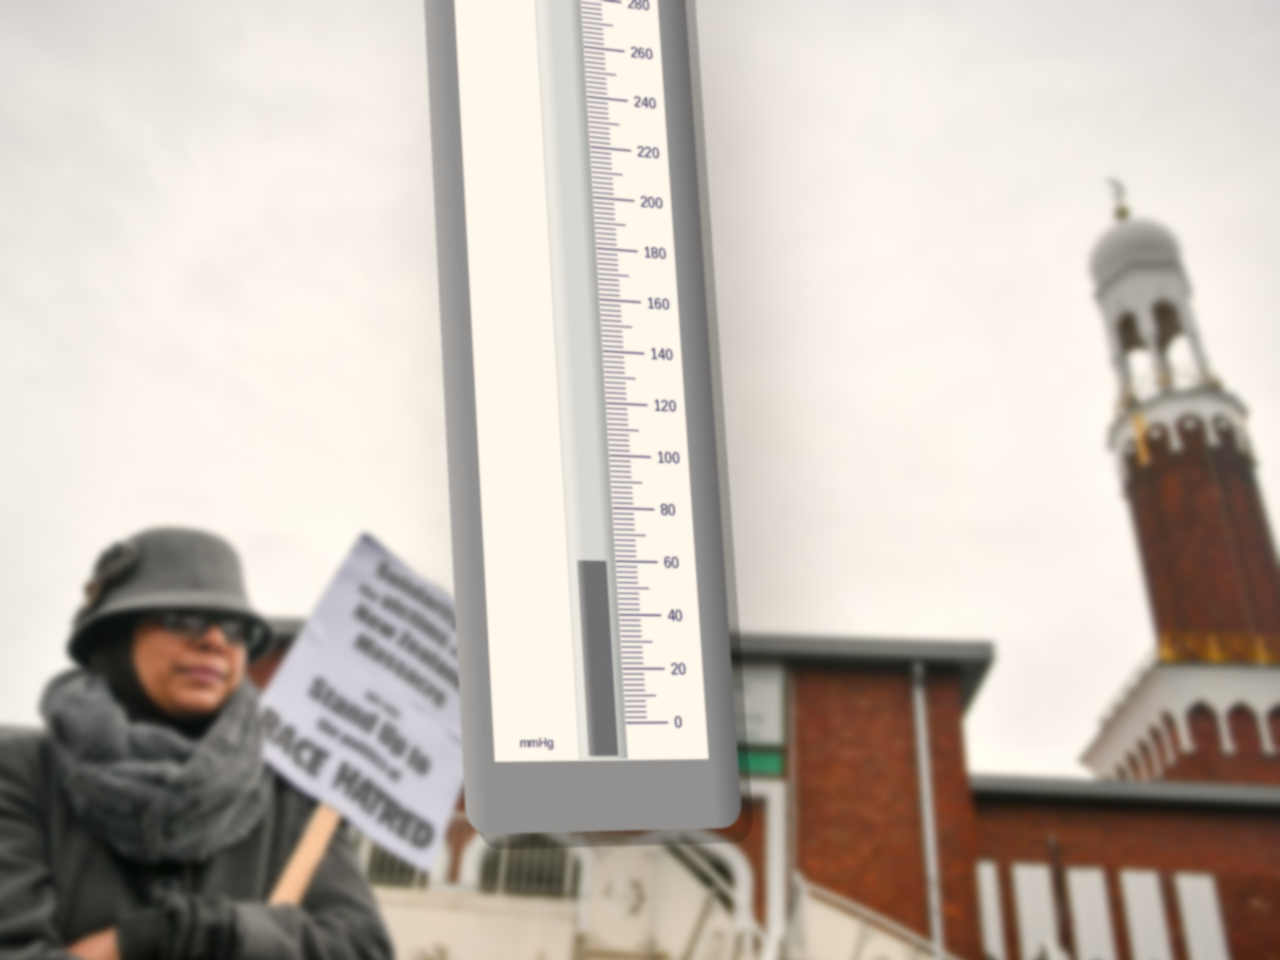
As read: 60,mmHg
